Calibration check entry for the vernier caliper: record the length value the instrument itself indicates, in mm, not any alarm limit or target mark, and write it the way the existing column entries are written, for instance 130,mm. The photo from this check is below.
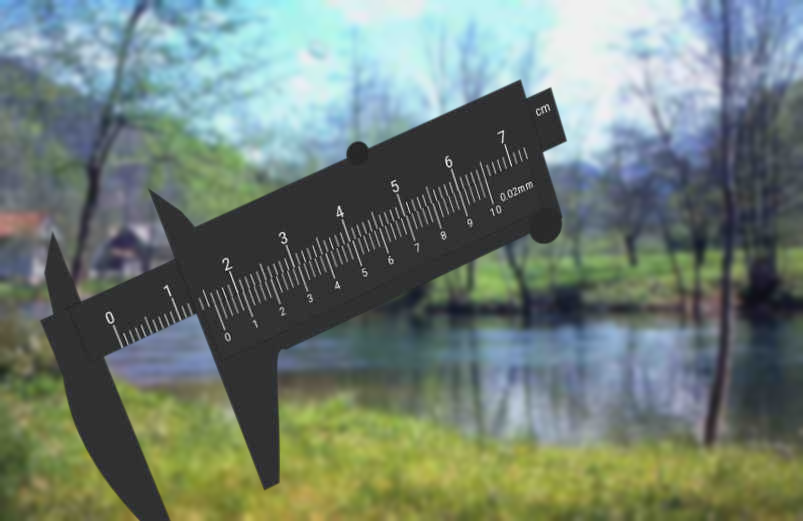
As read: 16.0,mm
